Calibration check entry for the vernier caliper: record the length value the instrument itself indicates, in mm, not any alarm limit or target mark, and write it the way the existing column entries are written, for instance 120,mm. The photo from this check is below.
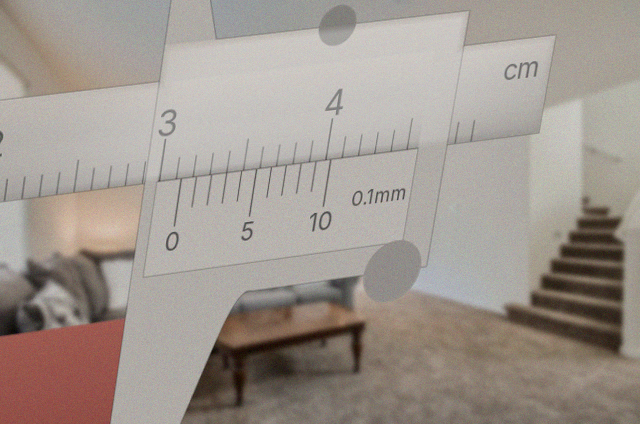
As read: 31.3,mm
